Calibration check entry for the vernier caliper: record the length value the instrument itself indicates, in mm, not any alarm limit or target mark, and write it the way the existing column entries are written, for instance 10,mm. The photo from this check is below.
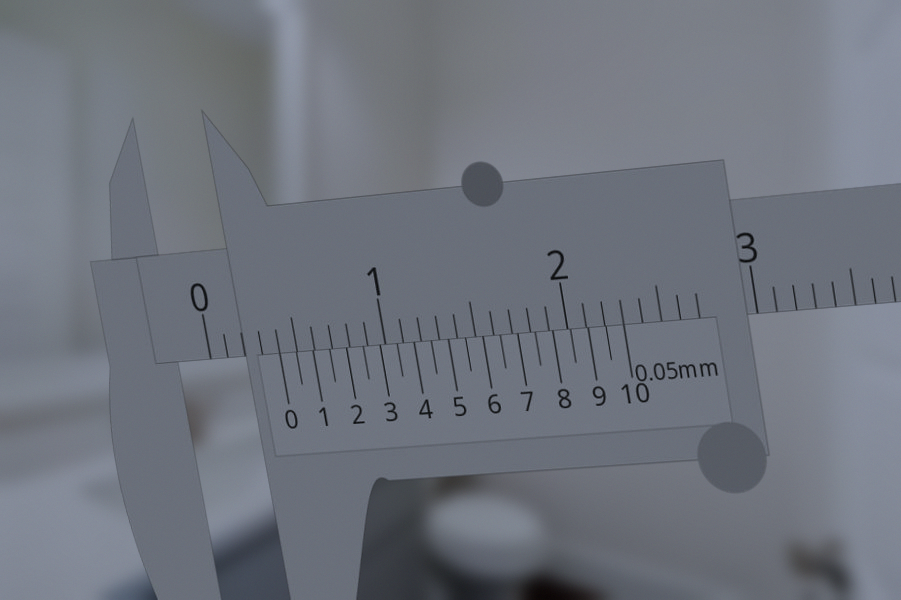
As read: 4.0,mm
